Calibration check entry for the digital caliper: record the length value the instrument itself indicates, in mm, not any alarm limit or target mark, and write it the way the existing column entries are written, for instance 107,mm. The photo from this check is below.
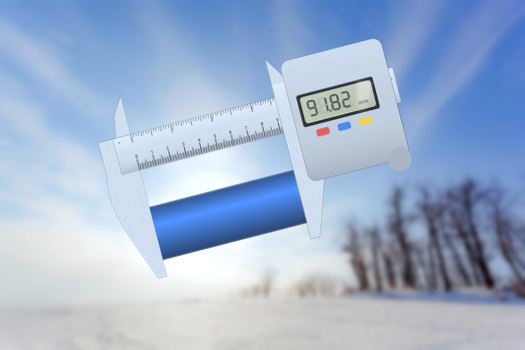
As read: 91.82,mm
